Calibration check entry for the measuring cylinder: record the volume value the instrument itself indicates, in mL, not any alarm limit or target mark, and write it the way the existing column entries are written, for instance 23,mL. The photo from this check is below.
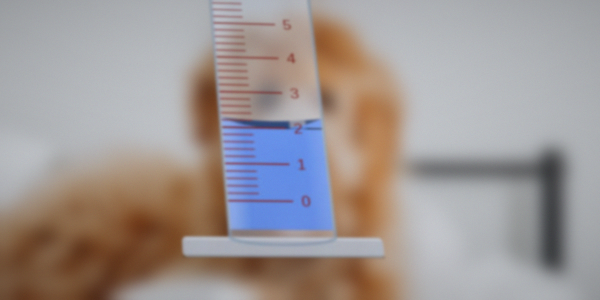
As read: 2,mL
